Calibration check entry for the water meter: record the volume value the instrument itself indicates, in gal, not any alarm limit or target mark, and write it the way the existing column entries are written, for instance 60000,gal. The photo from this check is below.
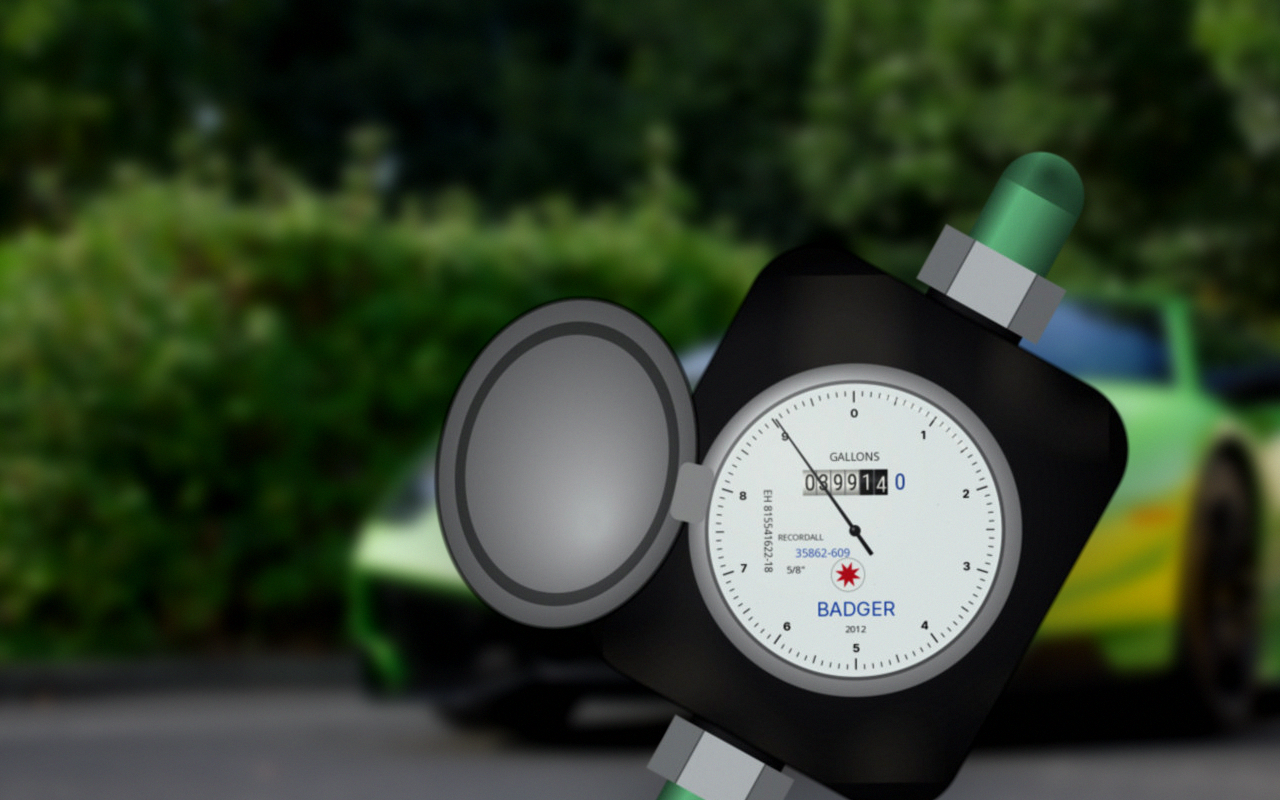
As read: 399139.0,gal
